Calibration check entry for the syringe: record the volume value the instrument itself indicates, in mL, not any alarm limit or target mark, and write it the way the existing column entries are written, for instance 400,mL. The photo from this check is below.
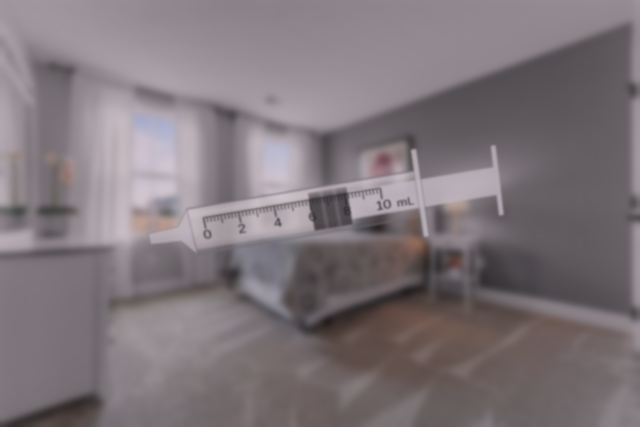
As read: 6,mL
